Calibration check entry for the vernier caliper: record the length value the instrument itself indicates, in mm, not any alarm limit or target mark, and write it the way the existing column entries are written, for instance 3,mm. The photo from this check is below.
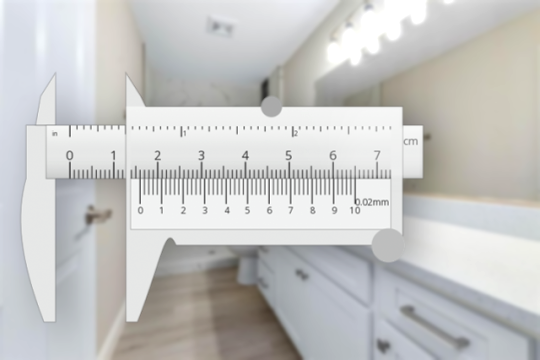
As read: 16.0,mm
